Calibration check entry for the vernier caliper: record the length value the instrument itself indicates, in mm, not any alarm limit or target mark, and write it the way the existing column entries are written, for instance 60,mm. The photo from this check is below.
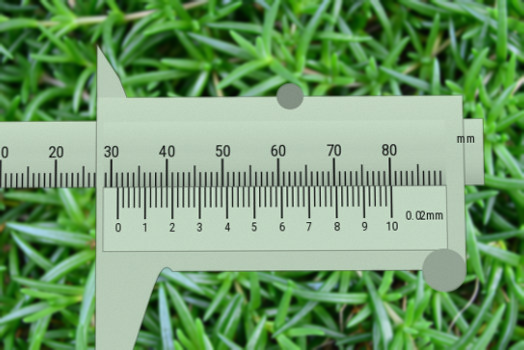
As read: 31.2,mm
